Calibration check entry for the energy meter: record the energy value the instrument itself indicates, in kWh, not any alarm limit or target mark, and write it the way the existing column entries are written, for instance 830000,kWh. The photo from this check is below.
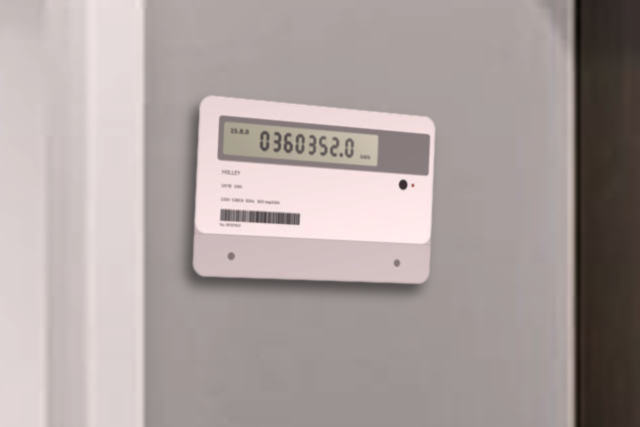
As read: 360352.0,kWh
